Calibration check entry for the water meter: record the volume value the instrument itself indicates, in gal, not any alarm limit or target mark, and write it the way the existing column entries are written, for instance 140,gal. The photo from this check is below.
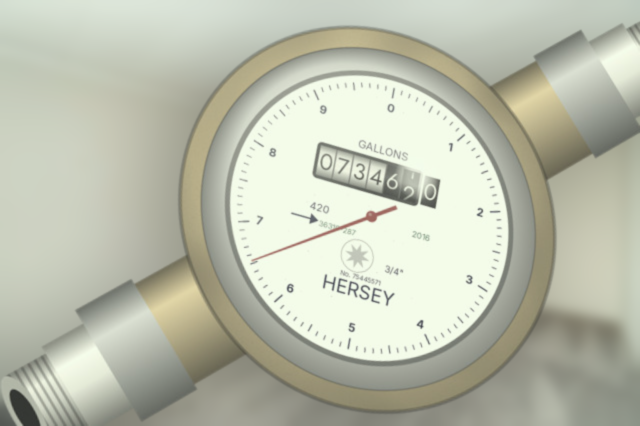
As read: 734616.5,gal
